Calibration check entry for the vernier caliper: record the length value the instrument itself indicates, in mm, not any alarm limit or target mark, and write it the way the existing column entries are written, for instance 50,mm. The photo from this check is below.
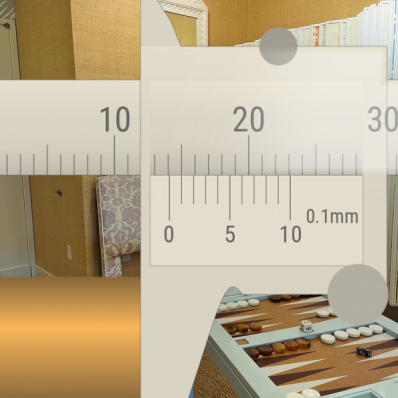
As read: 14.1,mm
